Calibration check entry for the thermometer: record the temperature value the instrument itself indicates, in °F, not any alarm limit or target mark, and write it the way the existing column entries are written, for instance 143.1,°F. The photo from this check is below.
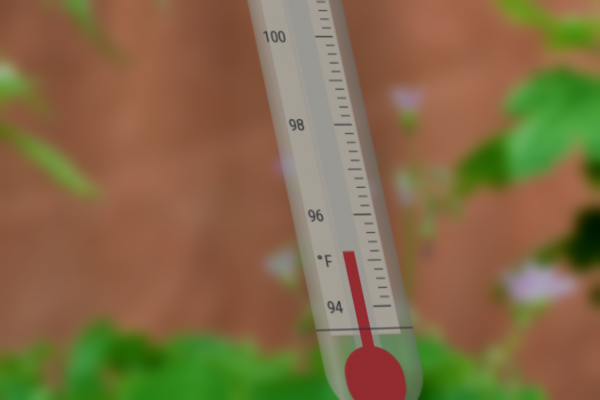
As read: 95.2,°F
